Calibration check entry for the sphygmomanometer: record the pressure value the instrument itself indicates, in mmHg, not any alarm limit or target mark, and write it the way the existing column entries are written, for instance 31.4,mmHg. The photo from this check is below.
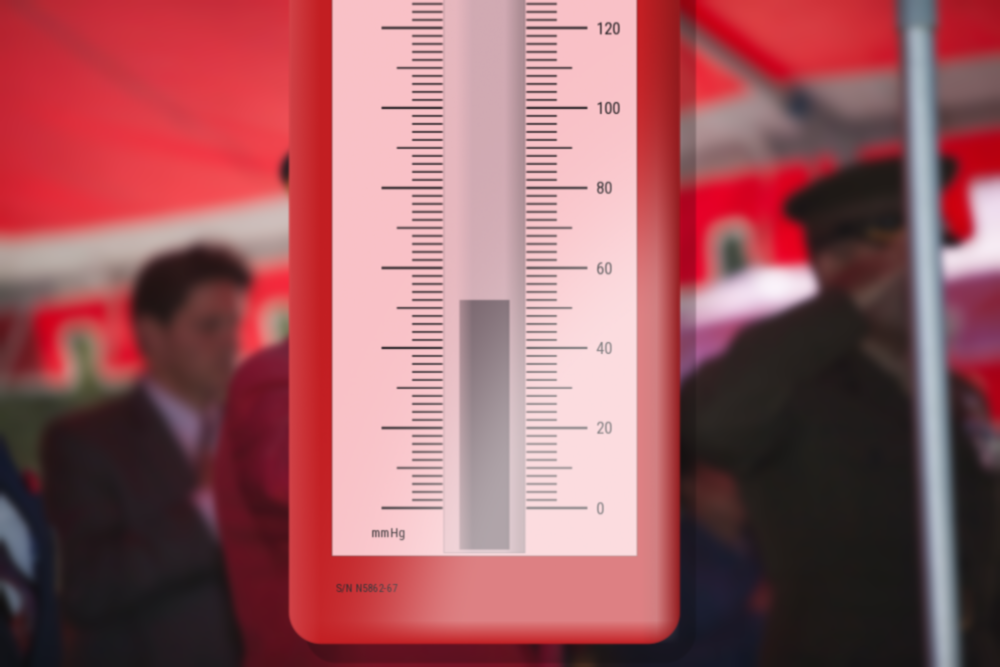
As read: 52,mmHg
